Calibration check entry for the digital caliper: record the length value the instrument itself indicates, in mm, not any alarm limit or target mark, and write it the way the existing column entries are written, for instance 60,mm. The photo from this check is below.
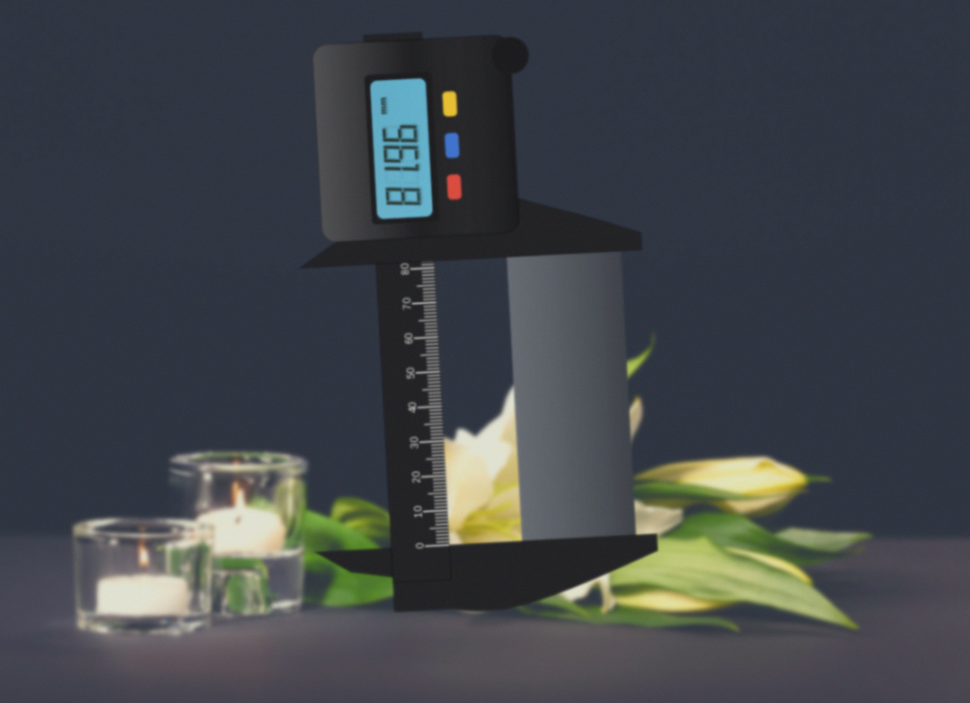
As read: 81.96,mm
